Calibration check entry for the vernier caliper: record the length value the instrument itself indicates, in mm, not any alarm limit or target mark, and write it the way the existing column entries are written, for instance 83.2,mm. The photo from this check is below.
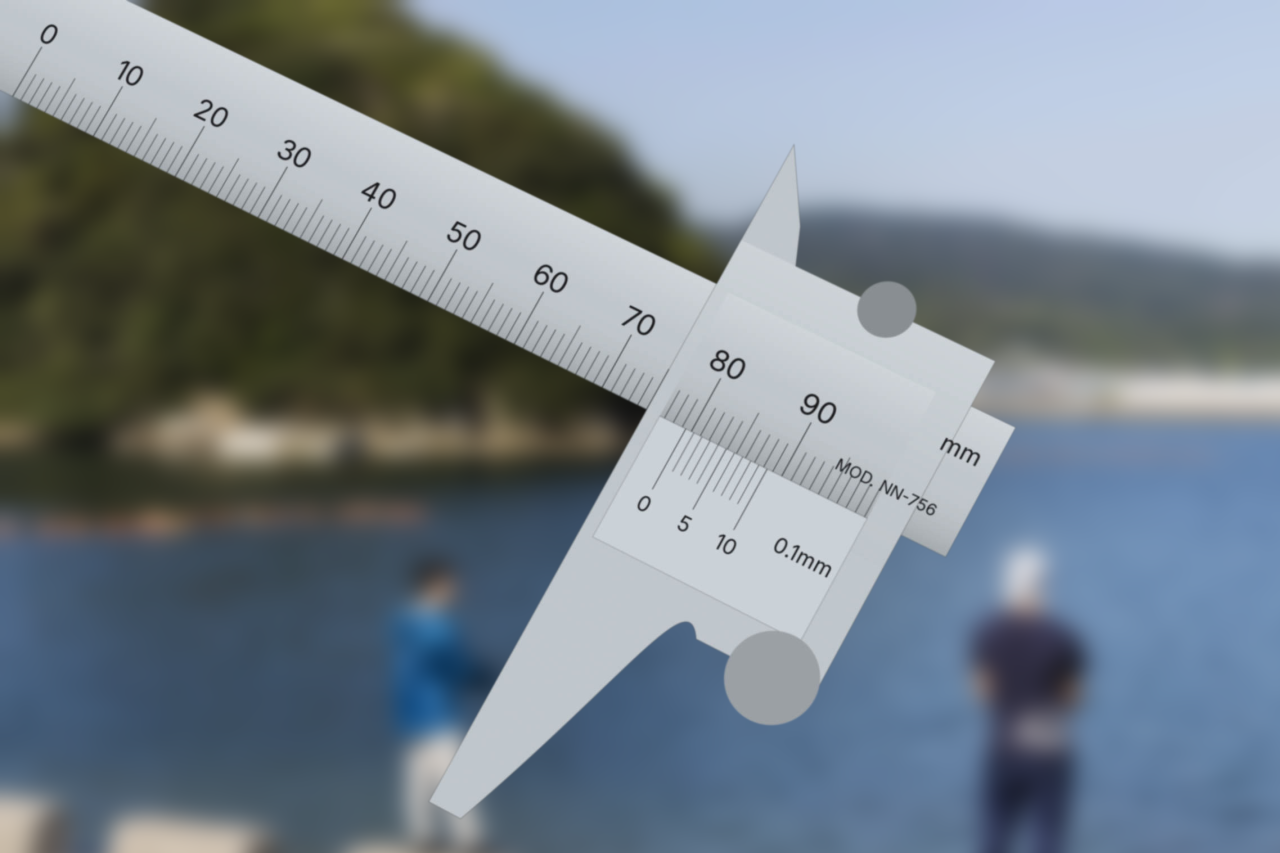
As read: 79.4,mm
